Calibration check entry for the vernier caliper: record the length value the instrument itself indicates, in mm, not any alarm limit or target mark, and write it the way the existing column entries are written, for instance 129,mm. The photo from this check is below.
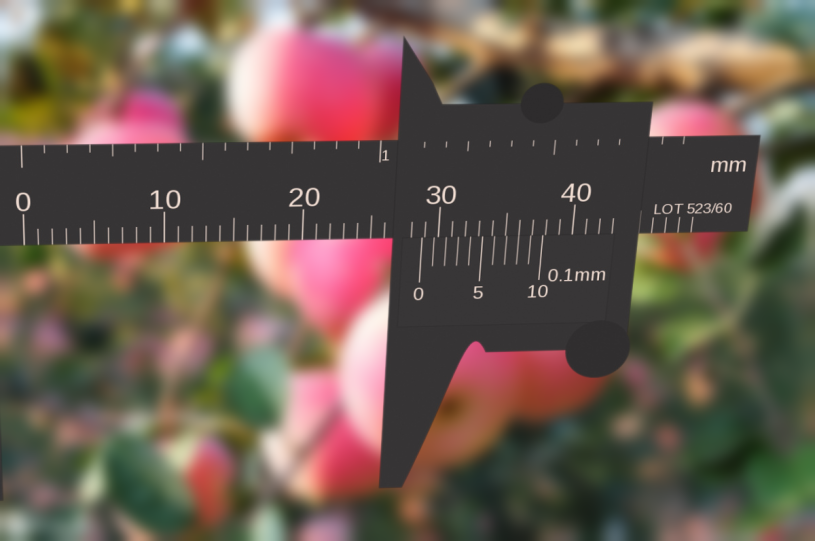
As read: 28.8,mm
